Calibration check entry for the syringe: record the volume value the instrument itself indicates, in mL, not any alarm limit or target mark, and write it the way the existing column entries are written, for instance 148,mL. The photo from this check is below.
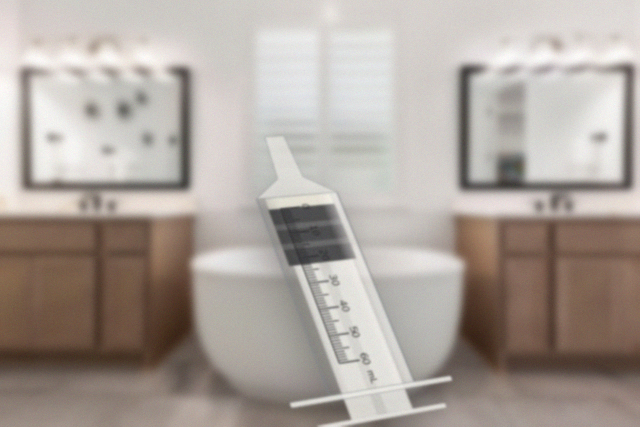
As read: 0,mL
